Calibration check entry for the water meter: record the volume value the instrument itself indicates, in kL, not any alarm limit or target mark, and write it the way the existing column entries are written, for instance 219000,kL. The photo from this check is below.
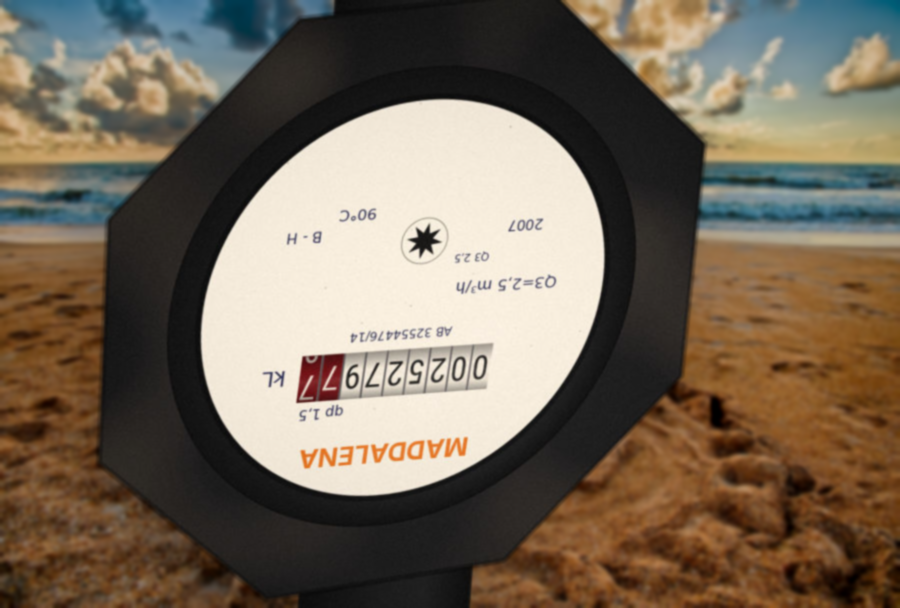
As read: 25279.77,kL
